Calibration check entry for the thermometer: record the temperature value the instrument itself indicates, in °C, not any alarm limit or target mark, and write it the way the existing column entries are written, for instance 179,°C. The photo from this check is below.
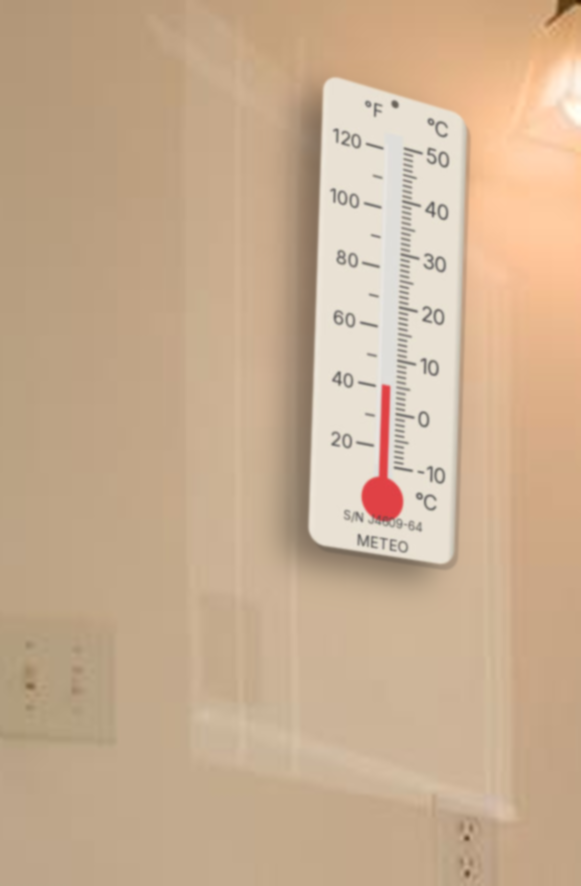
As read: 5,°C
